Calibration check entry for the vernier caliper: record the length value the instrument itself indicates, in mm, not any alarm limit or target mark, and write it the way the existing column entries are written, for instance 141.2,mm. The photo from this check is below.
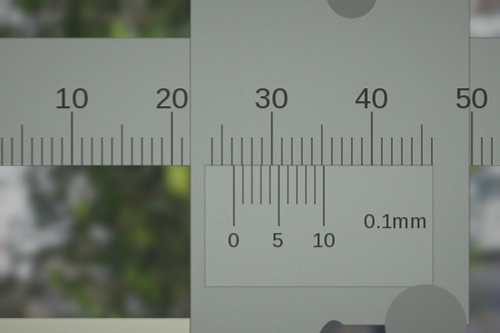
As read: 26.2,mm
